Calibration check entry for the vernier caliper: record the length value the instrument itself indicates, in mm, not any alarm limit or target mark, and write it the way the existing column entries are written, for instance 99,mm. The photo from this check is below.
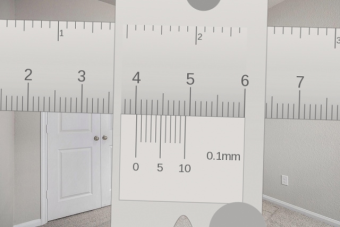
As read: 40.2,mm
